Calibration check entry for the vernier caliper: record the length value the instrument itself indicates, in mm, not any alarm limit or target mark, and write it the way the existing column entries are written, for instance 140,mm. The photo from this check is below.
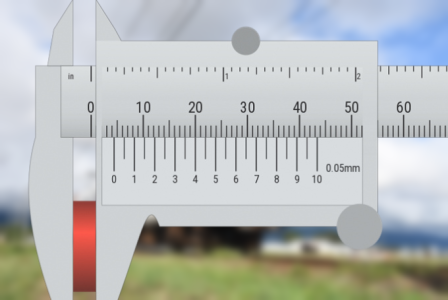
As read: 4.4,mm
